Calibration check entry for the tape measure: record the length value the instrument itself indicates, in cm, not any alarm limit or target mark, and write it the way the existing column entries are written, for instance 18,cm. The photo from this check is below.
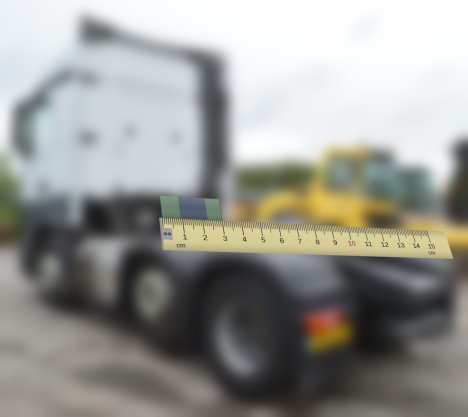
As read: 3,cm
